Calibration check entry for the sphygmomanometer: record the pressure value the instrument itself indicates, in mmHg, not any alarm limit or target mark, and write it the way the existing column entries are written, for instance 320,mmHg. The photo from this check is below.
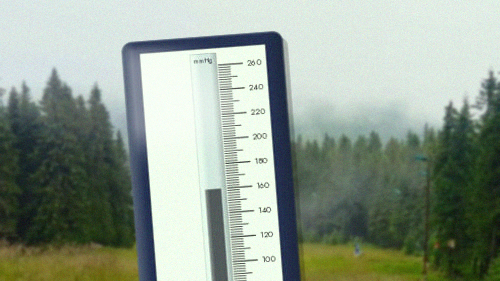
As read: 160,mmHg
